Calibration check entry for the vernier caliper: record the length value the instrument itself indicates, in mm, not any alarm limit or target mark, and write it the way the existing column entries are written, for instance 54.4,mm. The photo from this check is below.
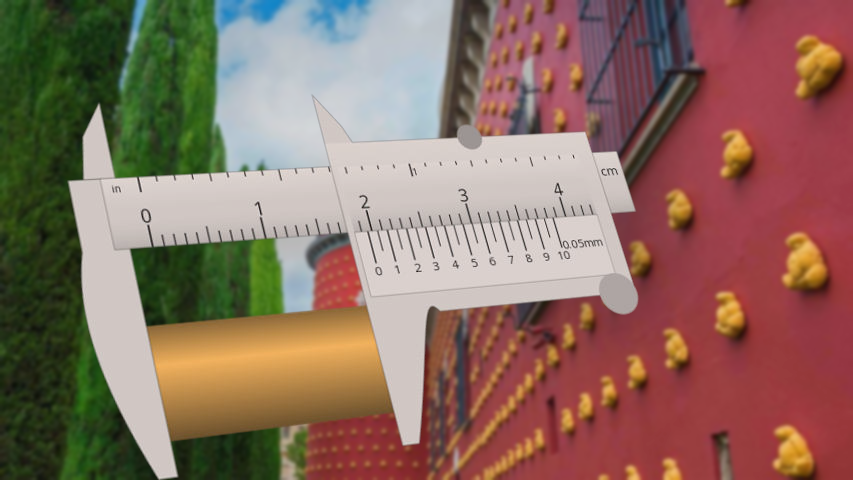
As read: 19.6,mm
